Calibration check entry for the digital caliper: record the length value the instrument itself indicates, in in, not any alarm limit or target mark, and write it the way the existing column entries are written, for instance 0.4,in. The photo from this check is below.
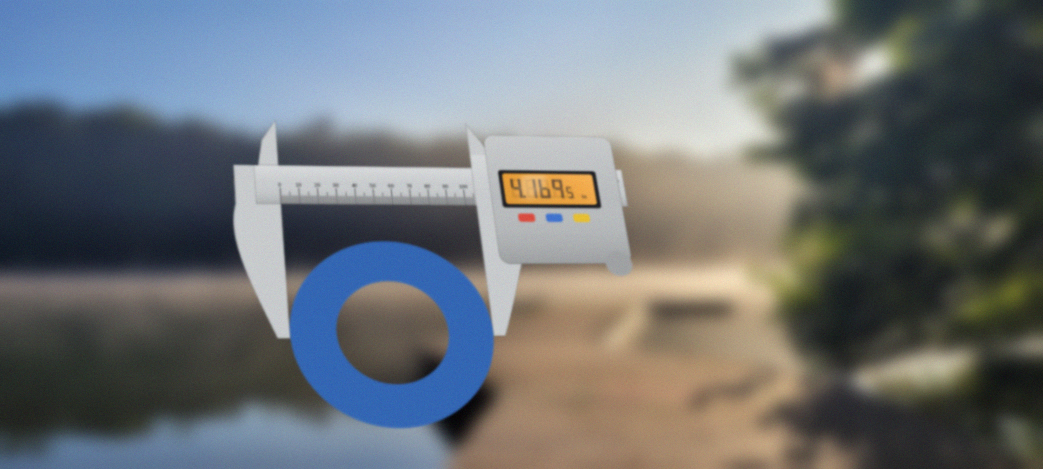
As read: 4.1695,in
